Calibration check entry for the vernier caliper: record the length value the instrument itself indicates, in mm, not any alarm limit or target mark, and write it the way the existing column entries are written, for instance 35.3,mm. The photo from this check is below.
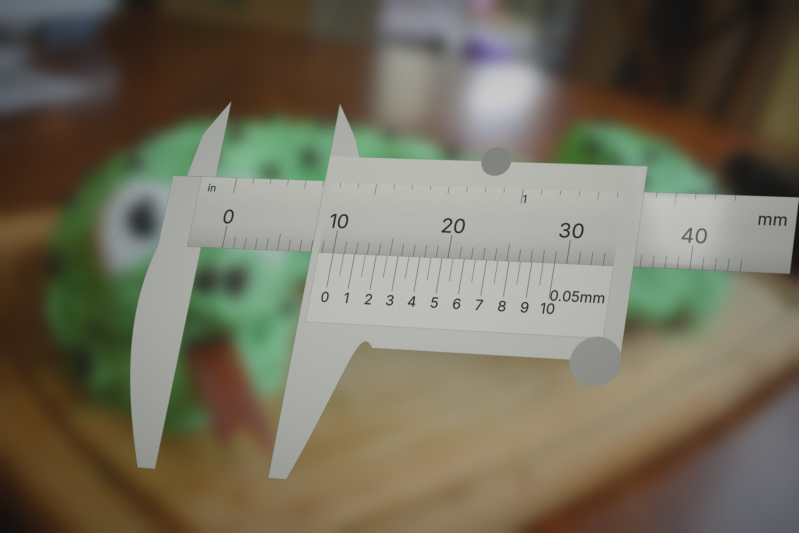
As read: 10.0,mm
